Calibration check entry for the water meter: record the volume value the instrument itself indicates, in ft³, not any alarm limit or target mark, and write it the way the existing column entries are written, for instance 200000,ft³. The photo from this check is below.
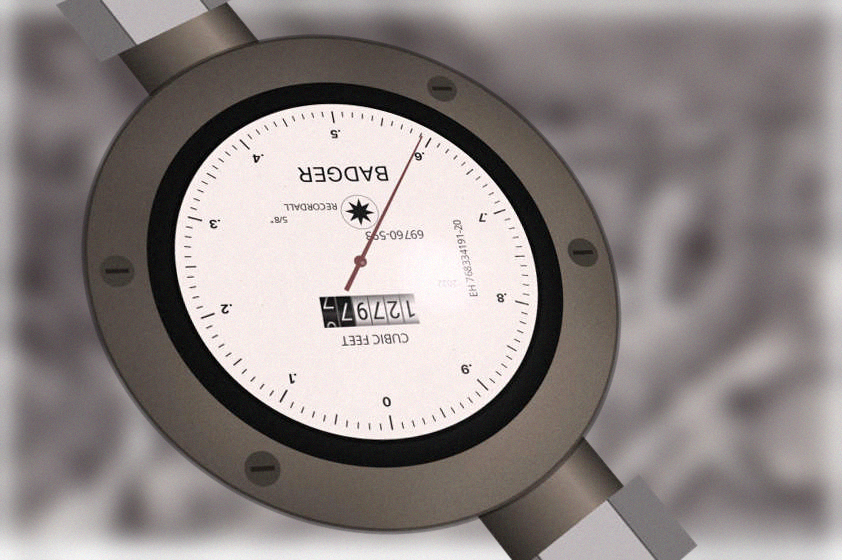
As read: 127976.59,ft³
